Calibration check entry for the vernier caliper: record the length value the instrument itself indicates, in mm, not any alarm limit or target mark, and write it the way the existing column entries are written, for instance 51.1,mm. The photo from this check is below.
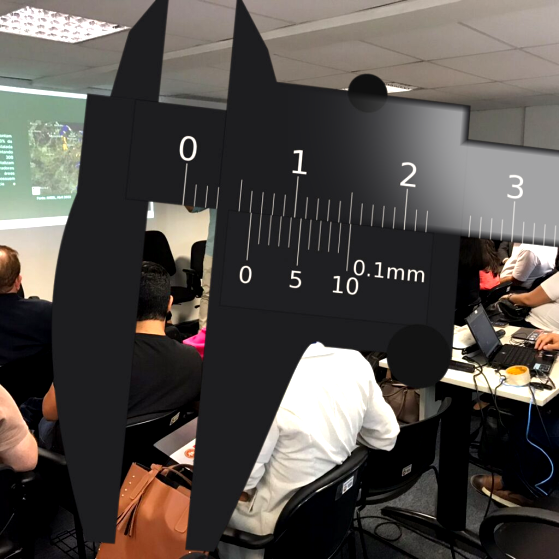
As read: 6.1,mm
